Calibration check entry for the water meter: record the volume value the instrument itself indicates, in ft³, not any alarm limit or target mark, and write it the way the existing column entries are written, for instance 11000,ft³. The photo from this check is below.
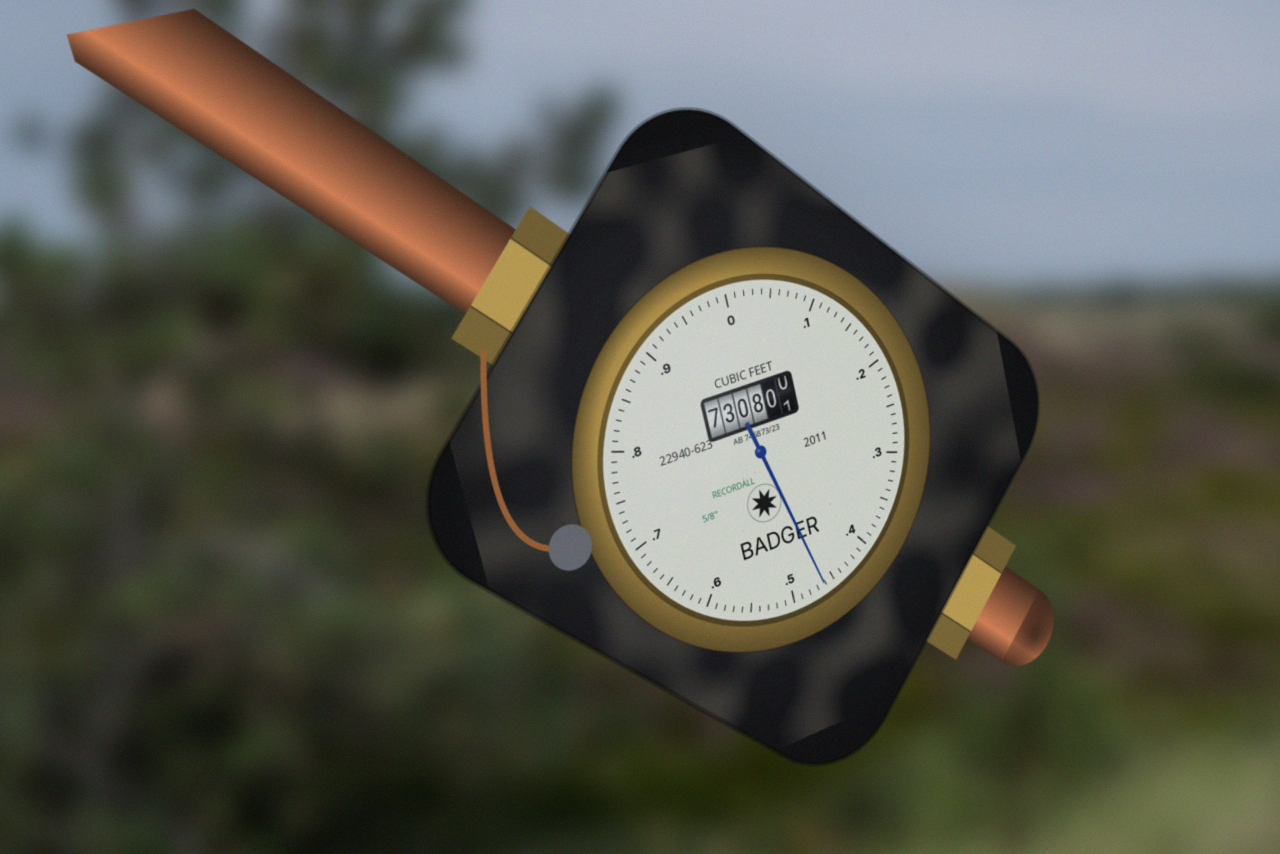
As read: 730800.46,ft³
